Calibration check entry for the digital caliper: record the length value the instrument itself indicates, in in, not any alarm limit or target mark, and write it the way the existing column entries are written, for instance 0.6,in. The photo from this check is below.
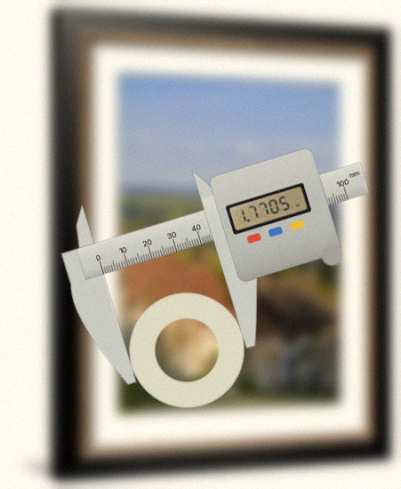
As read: 1.7705,in
